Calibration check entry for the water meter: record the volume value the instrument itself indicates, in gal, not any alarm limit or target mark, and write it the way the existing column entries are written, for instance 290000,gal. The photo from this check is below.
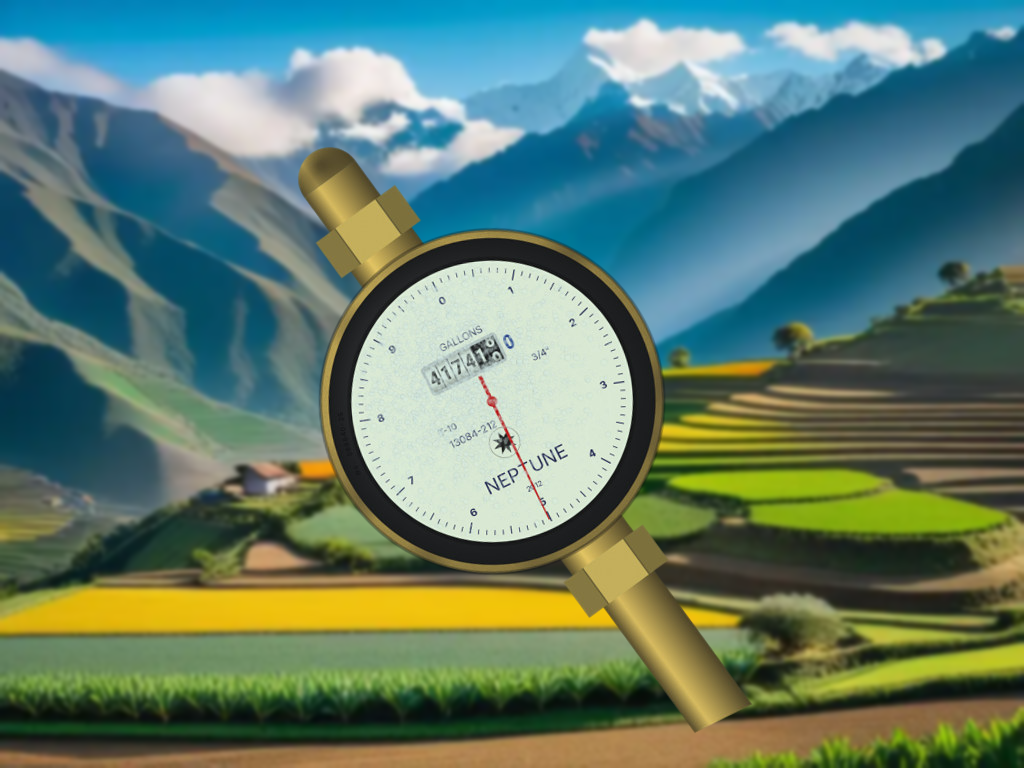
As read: 4174185.0,gal
